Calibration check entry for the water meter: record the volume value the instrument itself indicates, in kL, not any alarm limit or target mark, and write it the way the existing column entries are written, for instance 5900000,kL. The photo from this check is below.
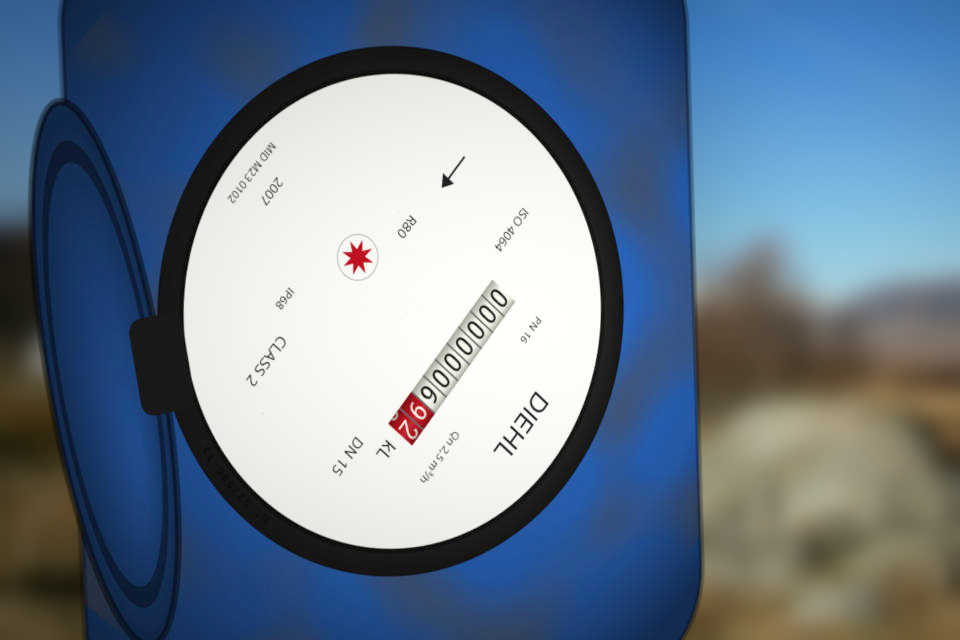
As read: 6.92,kL
